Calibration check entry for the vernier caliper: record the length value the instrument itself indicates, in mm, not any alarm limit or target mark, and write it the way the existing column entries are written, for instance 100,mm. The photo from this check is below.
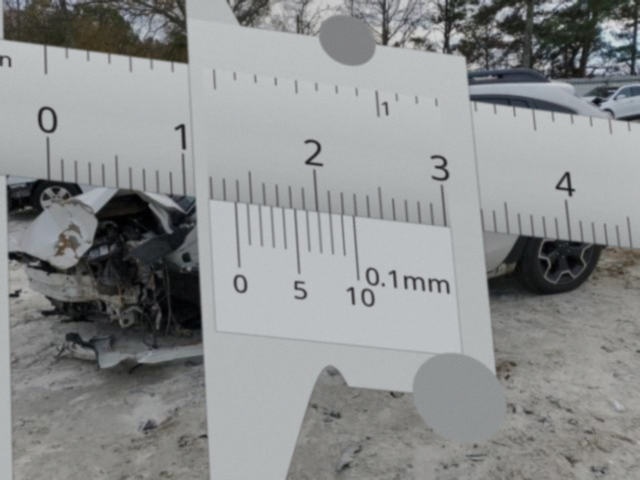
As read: 13.8,mm
